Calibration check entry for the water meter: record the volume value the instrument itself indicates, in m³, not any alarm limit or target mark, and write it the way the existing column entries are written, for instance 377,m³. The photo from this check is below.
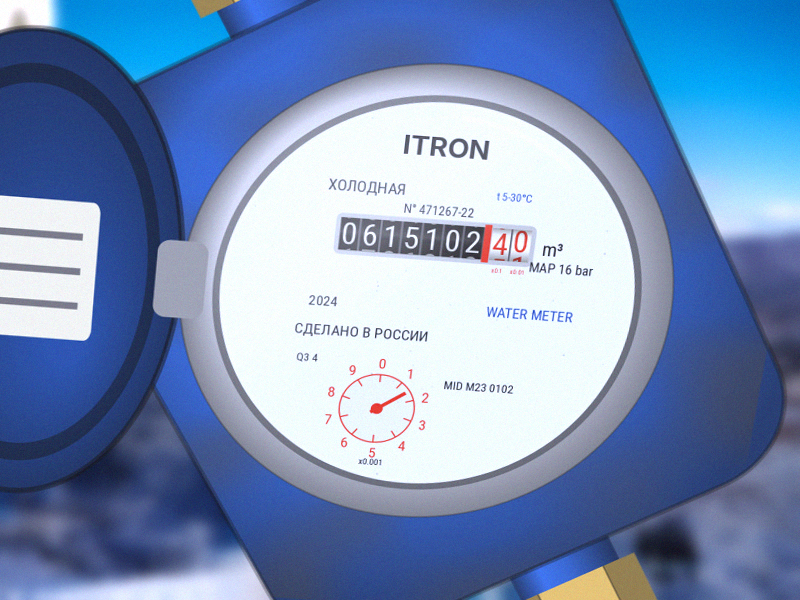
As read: 615102.401,m³
